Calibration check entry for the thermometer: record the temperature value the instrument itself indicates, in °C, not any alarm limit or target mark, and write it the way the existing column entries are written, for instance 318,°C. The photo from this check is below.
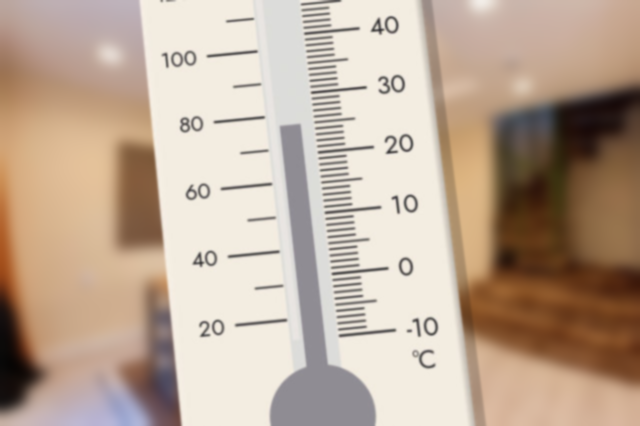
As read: 25,°C
